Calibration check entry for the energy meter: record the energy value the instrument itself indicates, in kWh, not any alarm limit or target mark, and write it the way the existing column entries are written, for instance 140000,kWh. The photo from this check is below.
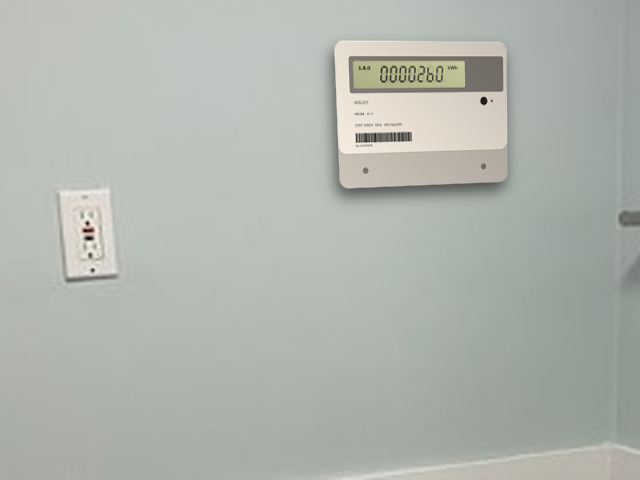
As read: 260,kWh
